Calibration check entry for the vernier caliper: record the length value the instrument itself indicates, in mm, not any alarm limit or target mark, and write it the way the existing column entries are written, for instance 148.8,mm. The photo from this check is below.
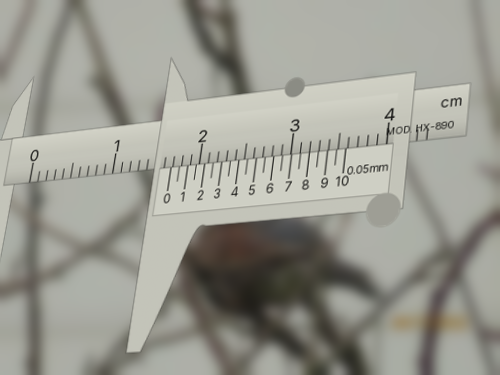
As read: 16.8,mm
